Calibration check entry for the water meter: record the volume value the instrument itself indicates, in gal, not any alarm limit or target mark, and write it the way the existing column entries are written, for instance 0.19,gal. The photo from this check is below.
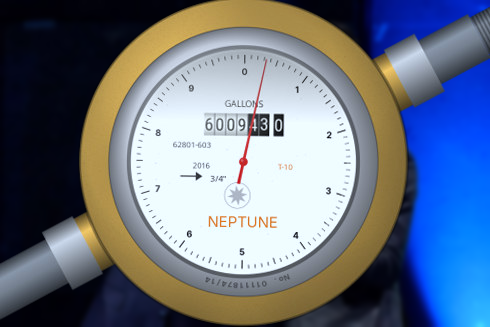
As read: 6009430.3,gal
